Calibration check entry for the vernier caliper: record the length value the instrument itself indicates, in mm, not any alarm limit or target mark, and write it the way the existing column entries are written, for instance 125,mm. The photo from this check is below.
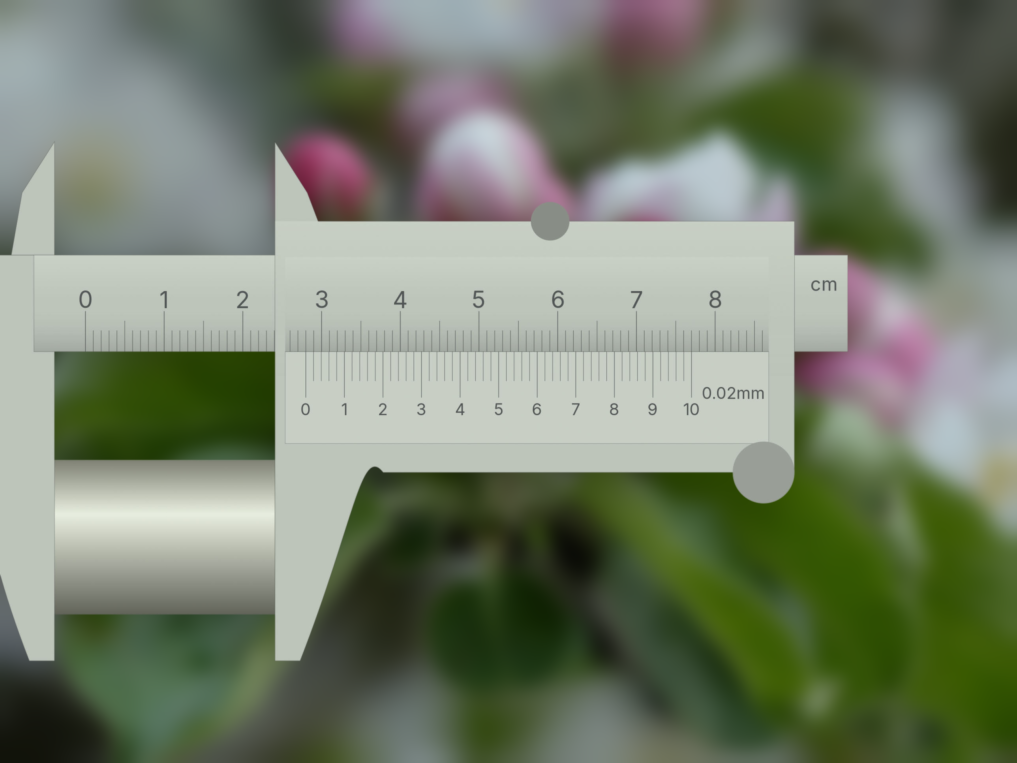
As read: 28.0,mm
